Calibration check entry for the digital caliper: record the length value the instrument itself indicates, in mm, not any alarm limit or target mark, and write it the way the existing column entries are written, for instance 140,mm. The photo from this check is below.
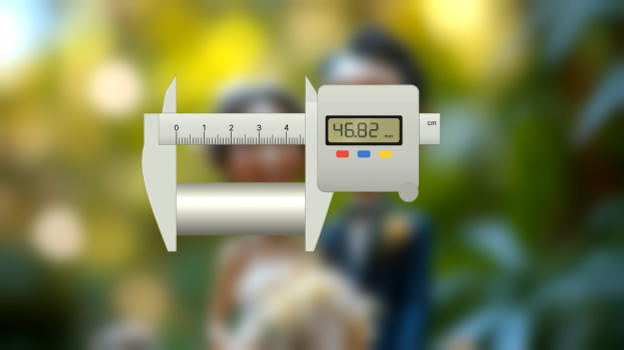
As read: 46.82,mm
